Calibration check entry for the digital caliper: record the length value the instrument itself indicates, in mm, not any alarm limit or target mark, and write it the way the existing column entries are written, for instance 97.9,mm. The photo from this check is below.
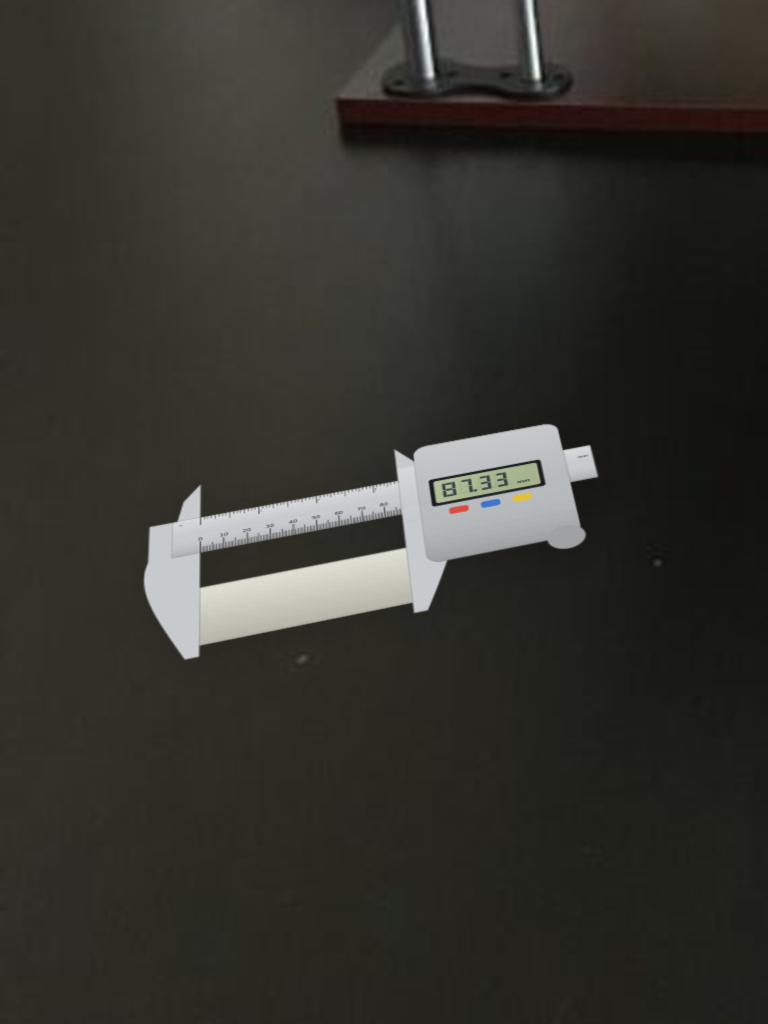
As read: 87.33,mm
